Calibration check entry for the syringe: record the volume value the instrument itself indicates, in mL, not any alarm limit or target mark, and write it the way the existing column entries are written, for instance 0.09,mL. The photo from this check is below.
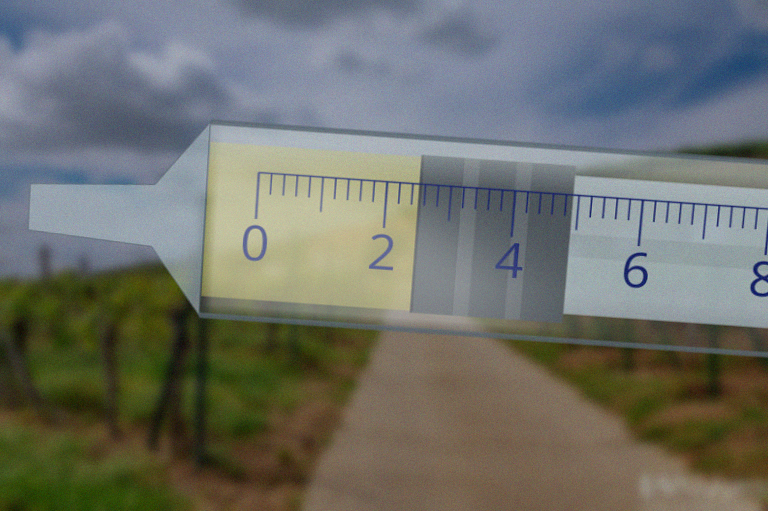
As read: 2.5,mL
